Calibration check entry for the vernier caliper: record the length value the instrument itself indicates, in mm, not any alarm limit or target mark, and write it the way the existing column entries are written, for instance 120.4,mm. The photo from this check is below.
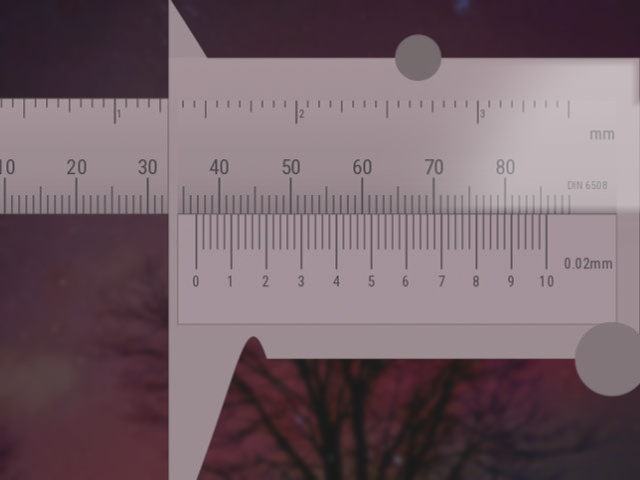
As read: 36.8,mm
